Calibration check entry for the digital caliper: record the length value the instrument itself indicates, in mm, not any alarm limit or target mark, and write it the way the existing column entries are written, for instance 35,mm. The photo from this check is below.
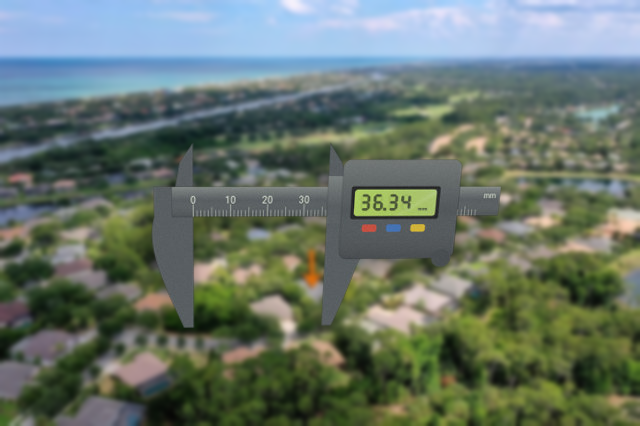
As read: 36.34,mm
